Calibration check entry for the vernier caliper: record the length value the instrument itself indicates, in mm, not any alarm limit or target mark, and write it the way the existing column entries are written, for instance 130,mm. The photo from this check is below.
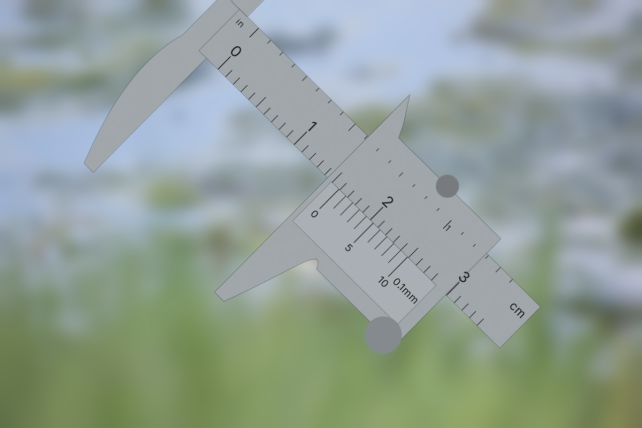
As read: 15.9,mm
